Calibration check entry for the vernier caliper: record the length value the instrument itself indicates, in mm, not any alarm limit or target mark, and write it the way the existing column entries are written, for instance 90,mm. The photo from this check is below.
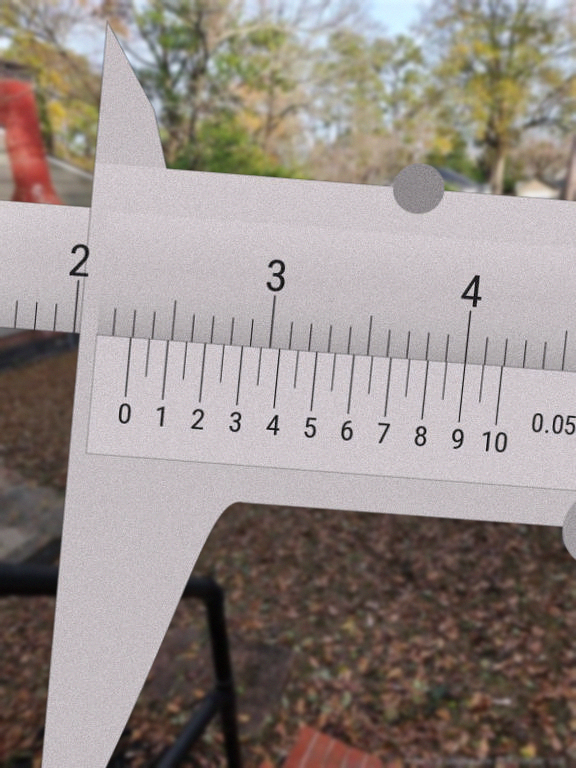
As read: 22.9,mm
